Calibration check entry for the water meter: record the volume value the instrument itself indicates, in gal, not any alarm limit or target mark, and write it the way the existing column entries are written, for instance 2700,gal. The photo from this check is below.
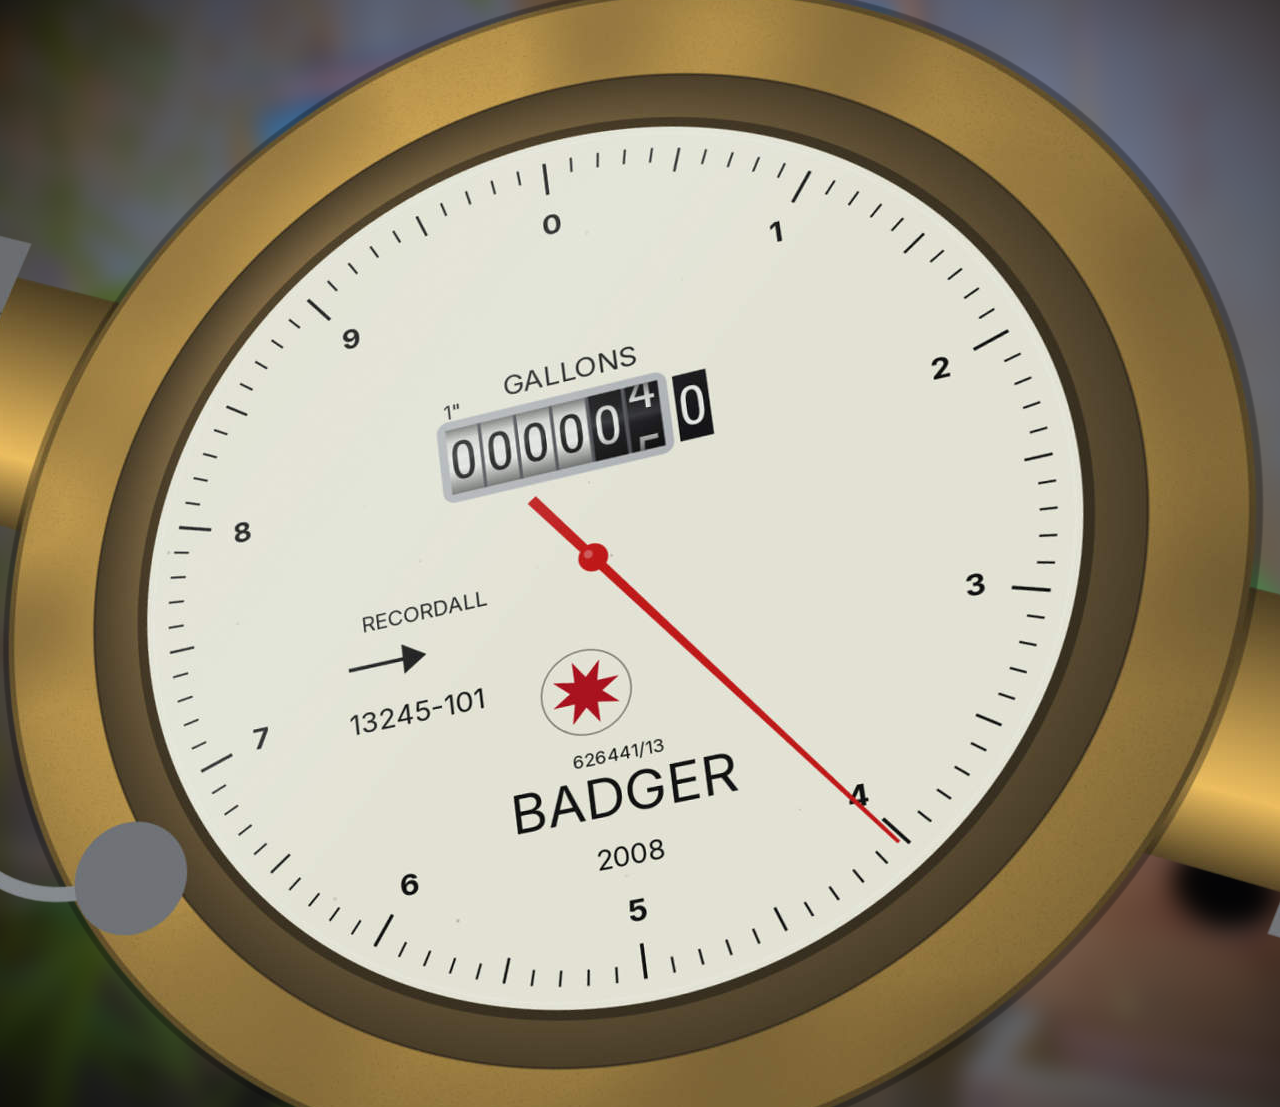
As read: 44.0,gal
